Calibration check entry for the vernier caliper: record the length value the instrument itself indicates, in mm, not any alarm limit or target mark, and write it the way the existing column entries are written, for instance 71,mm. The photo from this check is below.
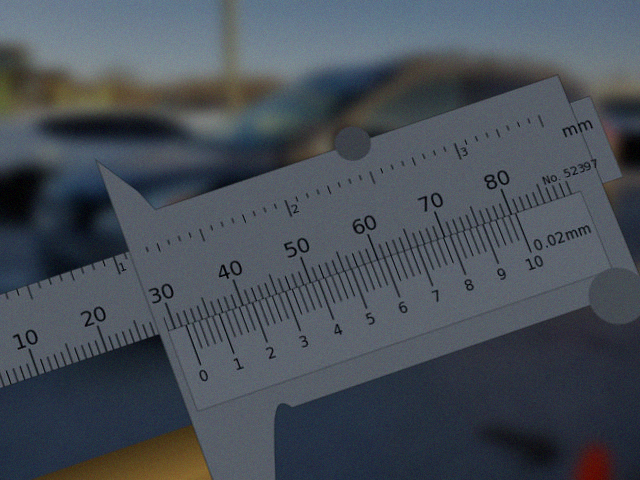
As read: 31.6,mm
